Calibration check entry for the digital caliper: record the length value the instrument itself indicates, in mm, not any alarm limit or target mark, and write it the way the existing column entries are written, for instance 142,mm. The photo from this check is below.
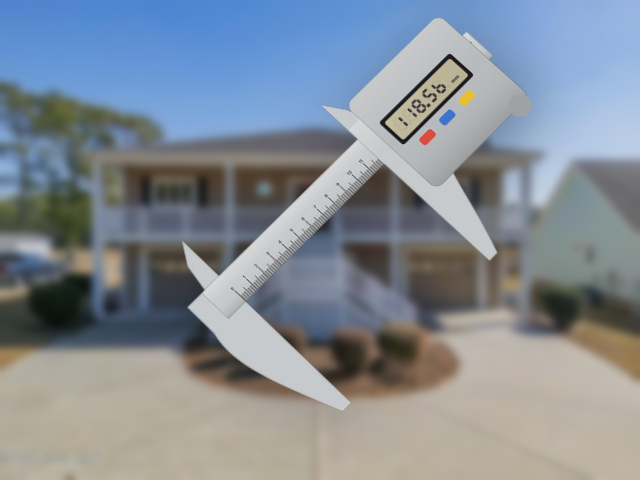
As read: 118.56,mm
